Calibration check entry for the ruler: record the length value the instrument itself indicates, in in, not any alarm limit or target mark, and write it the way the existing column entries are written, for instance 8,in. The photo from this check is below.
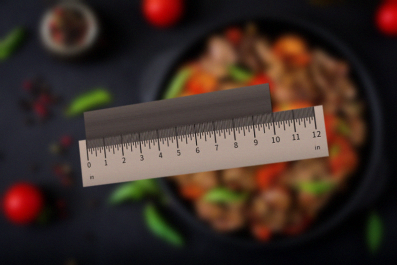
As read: 10,in
